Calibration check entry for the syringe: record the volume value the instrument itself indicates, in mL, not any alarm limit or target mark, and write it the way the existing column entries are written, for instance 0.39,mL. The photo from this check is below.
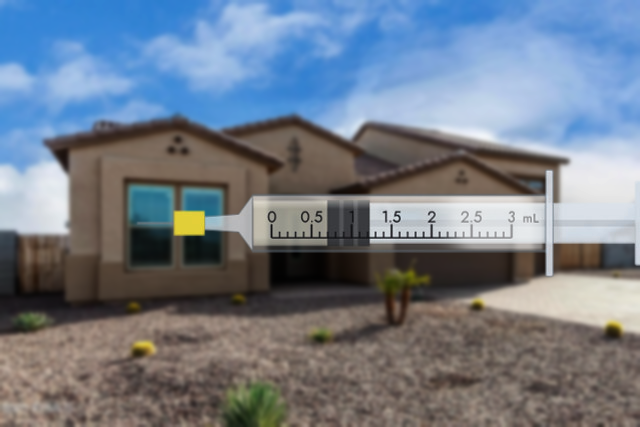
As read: 0.7,mL
